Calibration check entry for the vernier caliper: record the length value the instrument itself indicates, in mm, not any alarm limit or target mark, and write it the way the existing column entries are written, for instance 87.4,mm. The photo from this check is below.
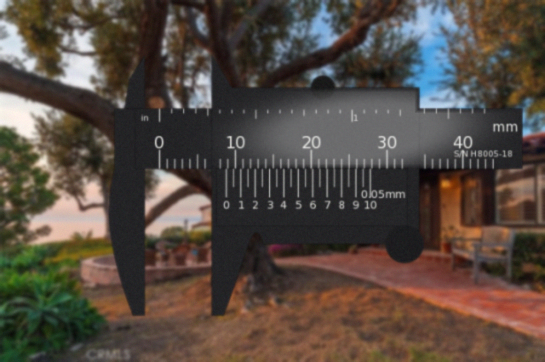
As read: 8.8,mm
